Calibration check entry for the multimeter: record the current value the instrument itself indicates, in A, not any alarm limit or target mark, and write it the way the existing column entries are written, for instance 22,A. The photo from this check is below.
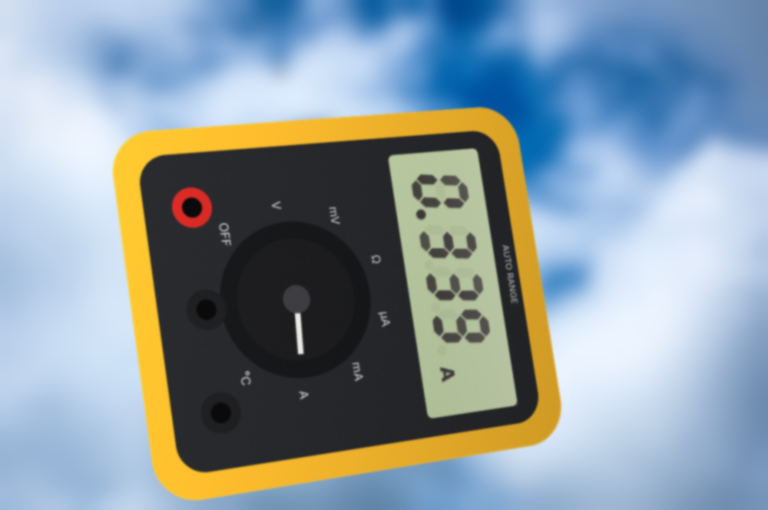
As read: 0.339,A
